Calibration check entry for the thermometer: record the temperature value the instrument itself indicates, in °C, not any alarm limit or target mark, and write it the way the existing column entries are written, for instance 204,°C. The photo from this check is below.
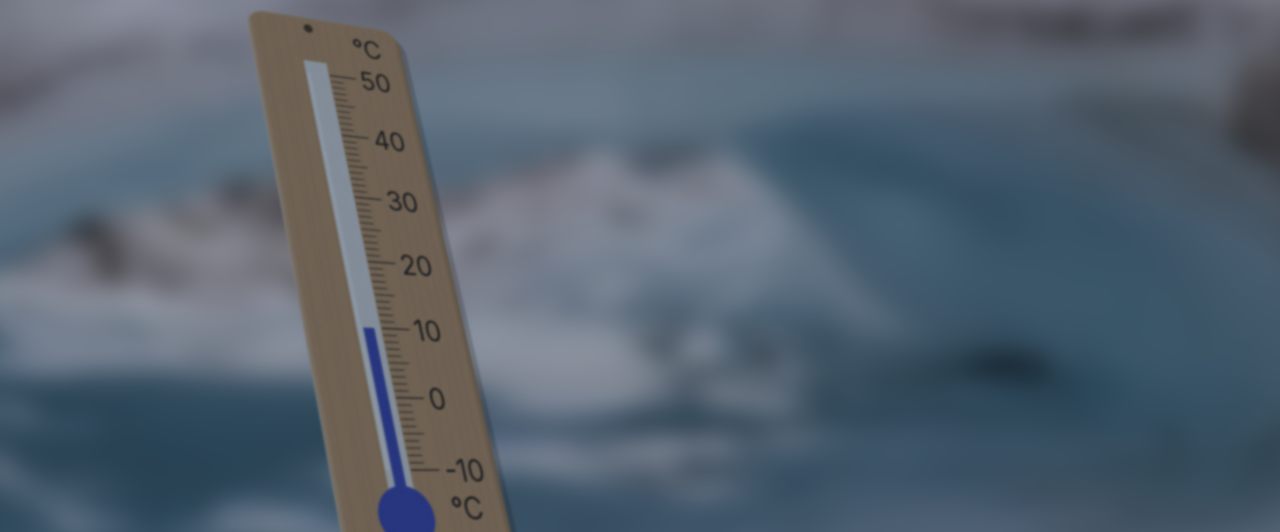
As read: 10,°C
